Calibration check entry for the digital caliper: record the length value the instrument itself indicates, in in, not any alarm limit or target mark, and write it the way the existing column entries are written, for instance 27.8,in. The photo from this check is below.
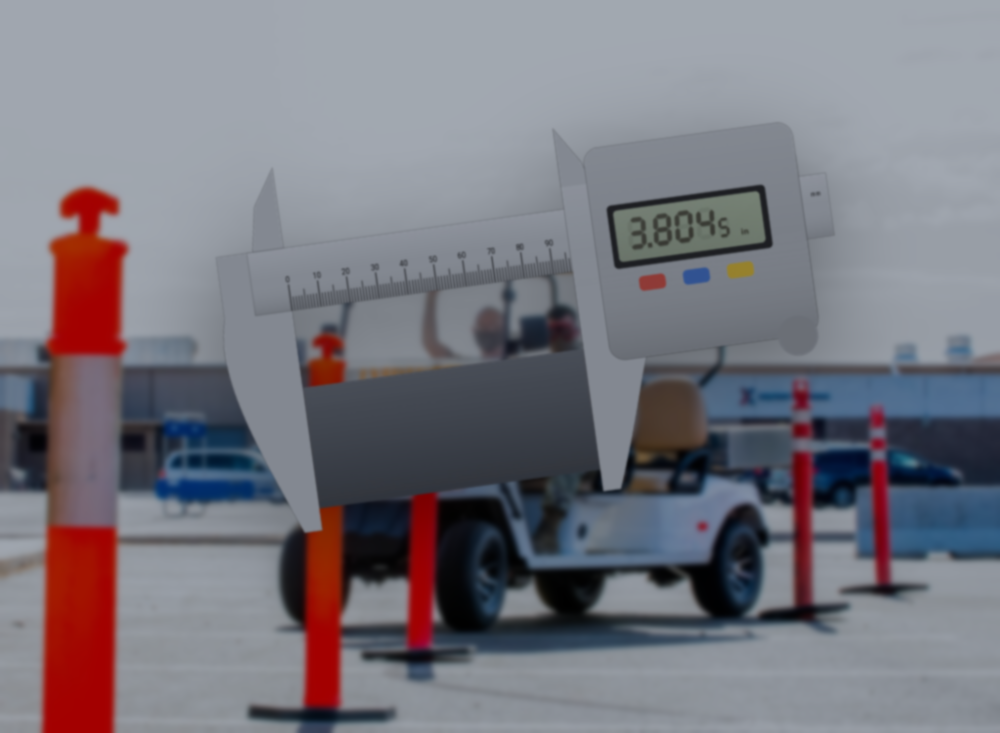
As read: 3.8045,in
